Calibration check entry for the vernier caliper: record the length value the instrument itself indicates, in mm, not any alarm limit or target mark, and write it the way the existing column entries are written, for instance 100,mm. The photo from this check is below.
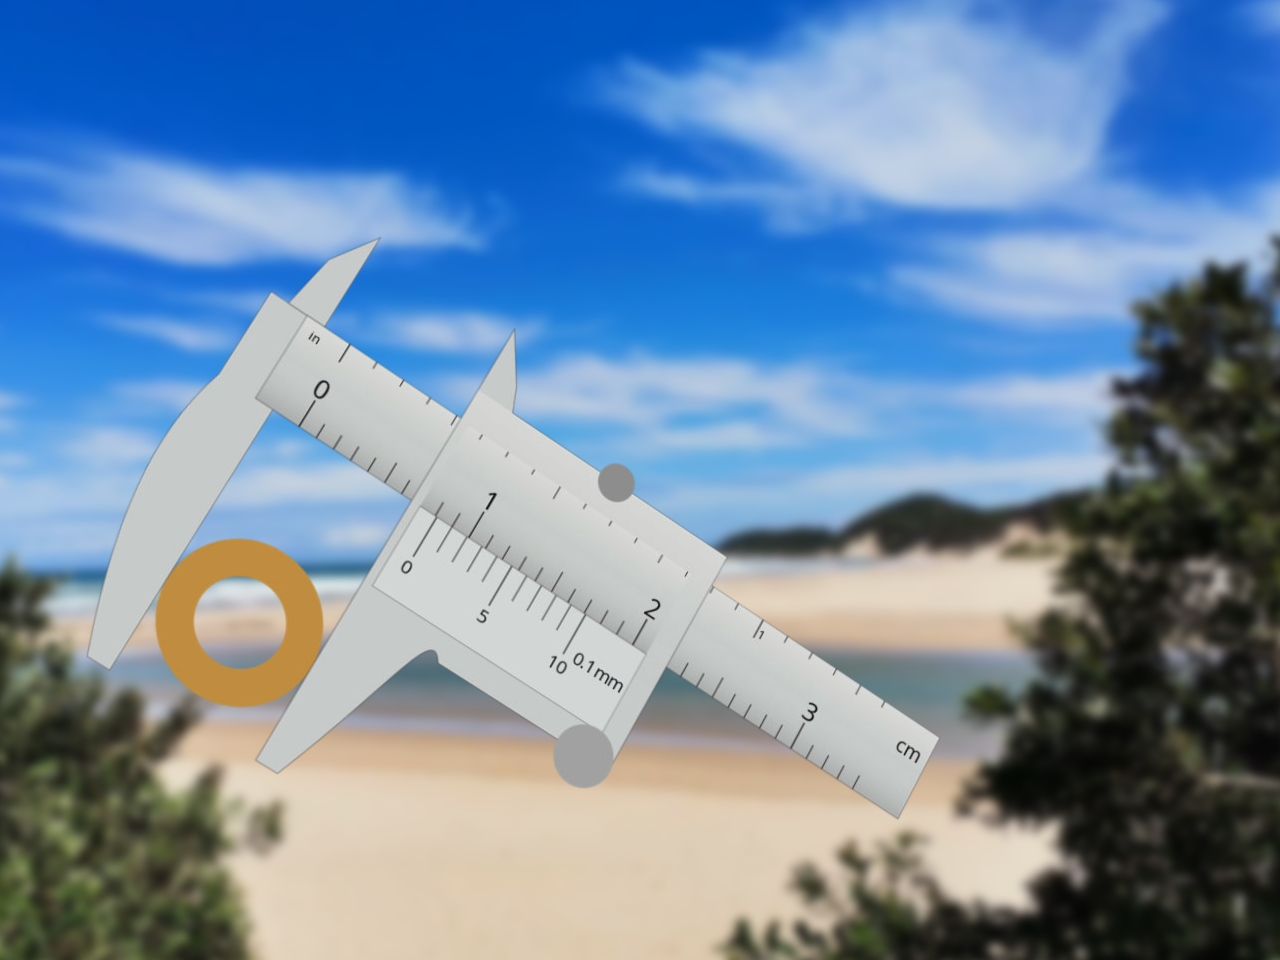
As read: 8.1,mm
